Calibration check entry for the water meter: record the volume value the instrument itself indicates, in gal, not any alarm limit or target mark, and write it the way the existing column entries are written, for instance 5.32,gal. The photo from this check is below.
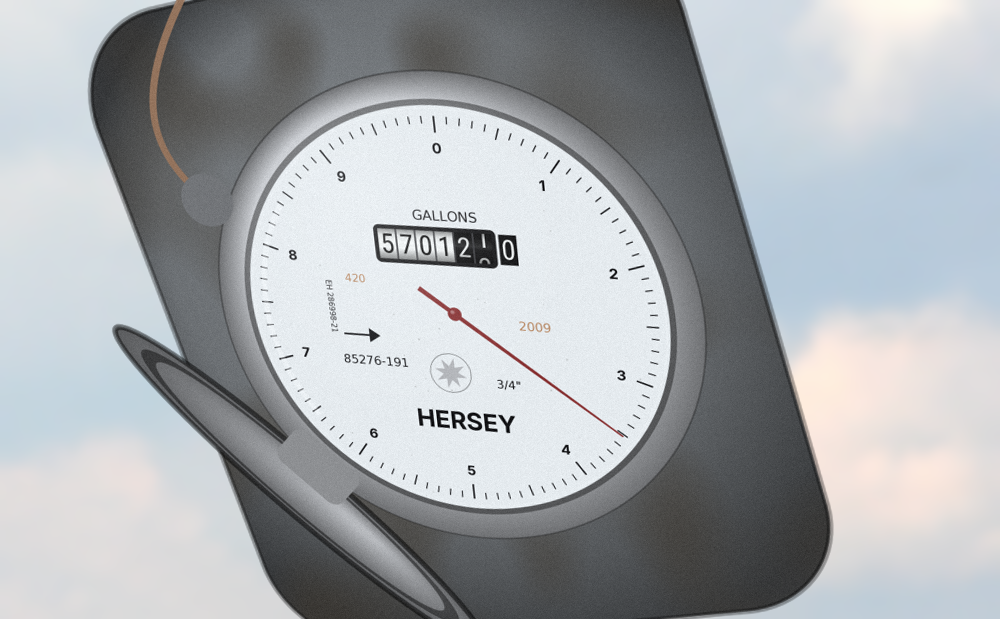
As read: 5701213.5,gal
